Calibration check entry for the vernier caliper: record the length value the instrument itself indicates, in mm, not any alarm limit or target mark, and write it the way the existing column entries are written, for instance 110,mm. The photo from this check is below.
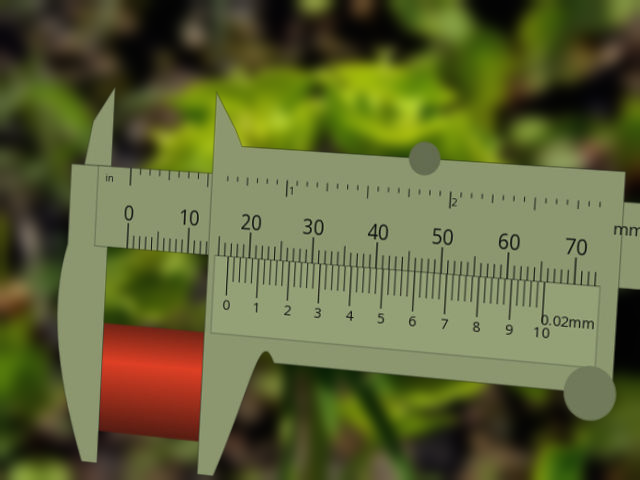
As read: 16.6,mm
